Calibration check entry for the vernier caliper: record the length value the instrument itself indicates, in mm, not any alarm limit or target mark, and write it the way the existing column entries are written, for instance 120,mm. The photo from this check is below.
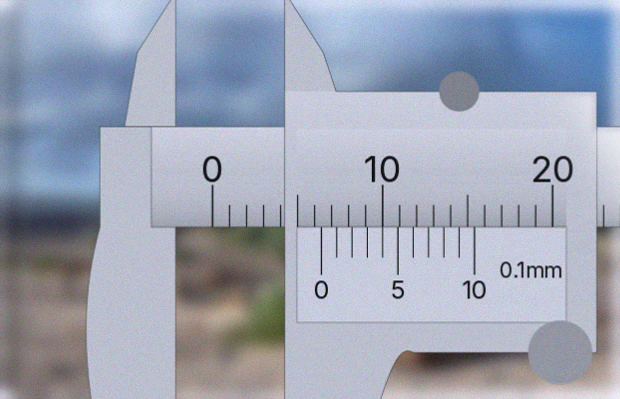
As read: 6.4,mm
